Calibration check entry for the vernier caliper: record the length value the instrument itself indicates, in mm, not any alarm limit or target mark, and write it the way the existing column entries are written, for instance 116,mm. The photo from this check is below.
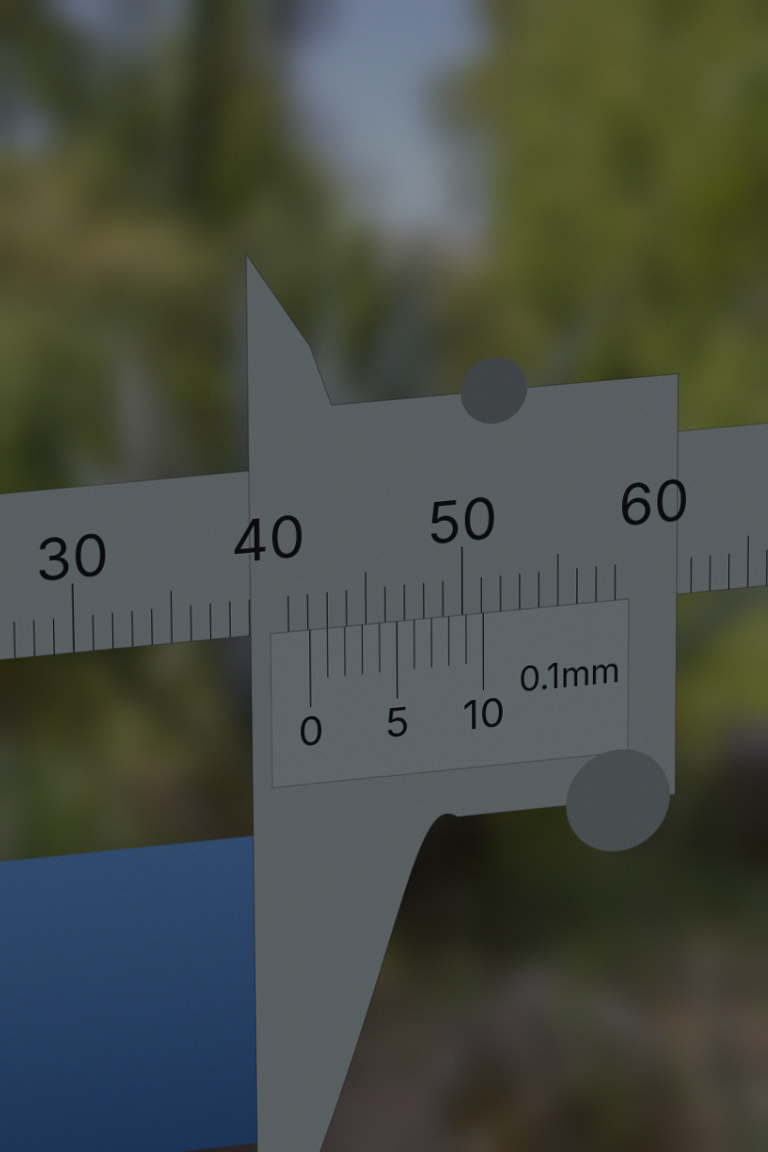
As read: 42.1,mm
